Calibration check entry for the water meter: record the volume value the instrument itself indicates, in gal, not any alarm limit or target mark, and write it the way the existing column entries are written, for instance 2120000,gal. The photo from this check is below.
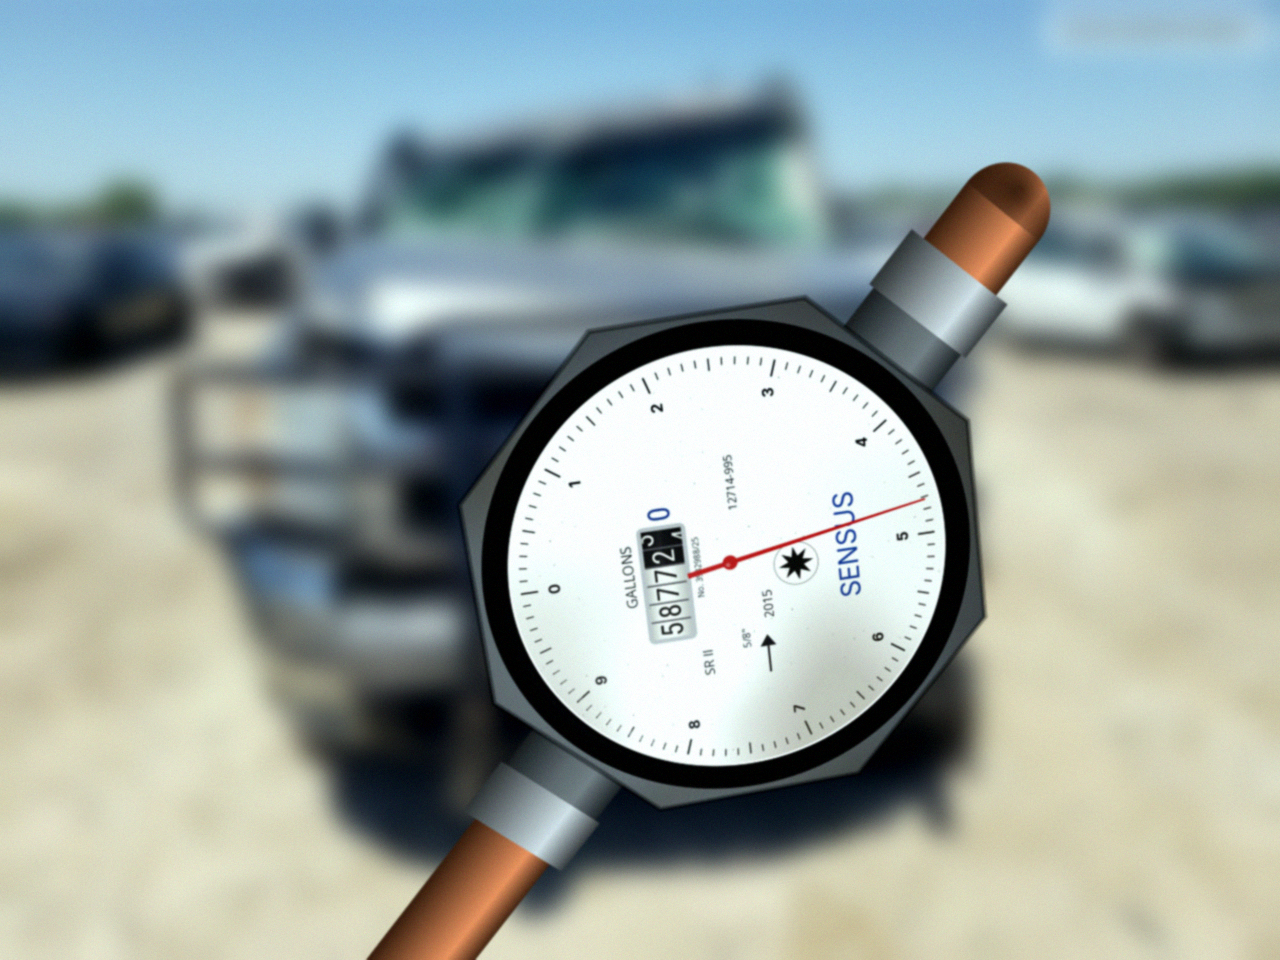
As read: 5877234.7,gal
